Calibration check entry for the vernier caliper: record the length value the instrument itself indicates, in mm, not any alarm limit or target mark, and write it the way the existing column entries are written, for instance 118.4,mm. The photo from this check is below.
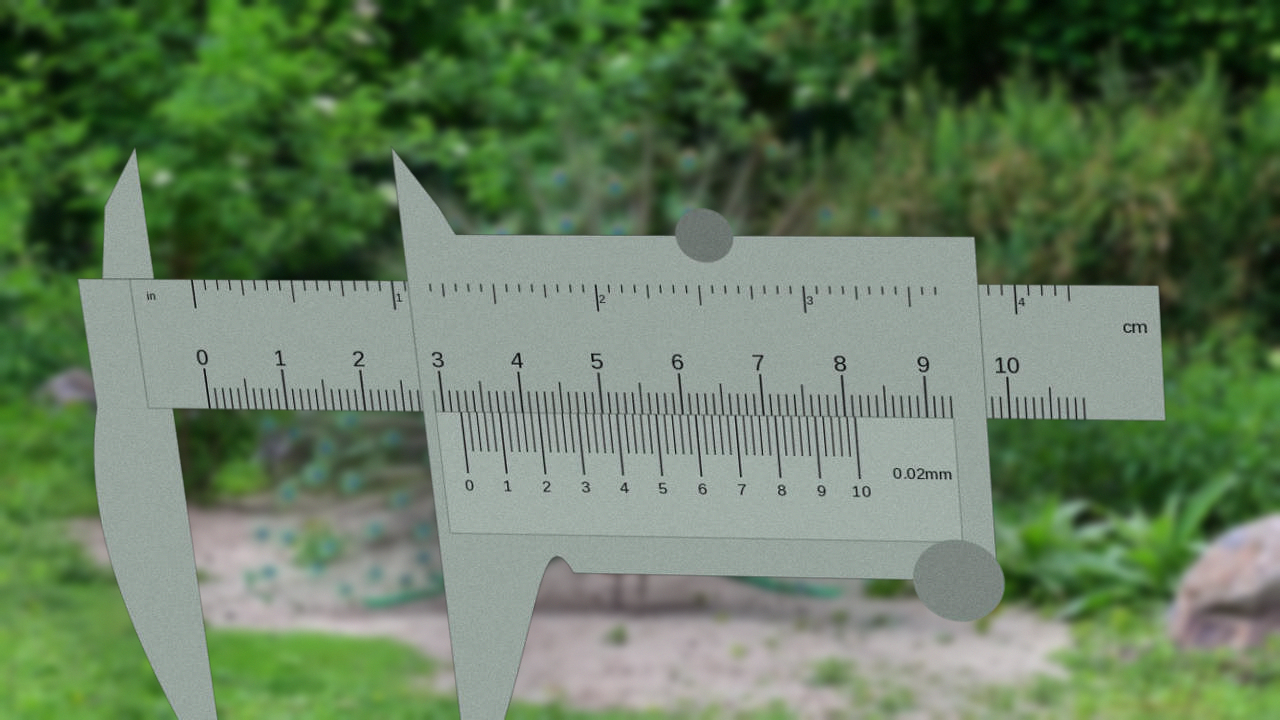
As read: 32.2,mm
